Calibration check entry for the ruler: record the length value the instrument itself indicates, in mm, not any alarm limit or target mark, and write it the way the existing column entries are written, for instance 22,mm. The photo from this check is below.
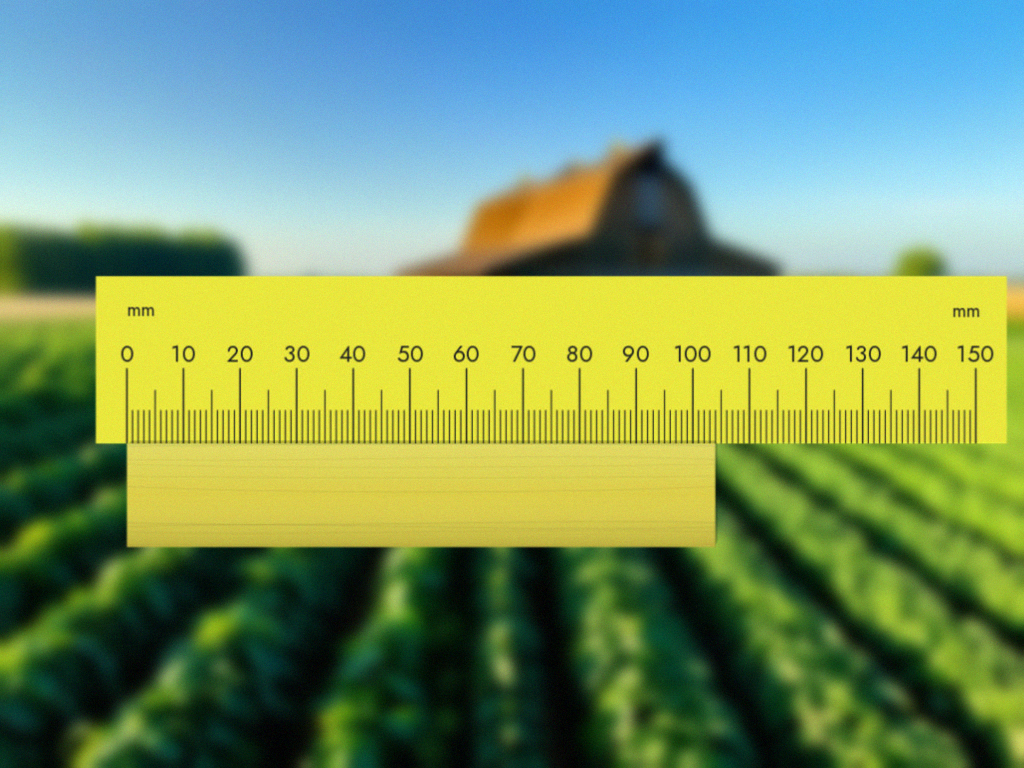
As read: 104,mm
